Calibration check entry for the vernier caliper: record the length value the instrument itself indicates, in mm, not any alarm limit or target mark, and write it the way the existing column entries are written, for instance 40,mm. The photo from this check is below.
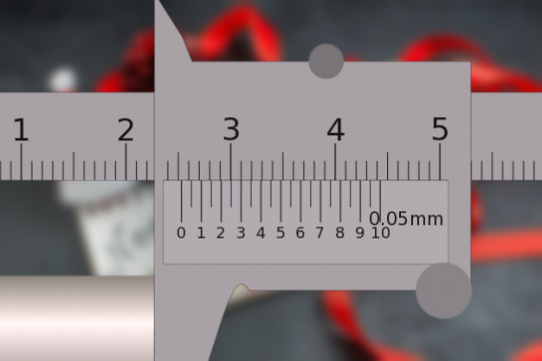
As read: 25.3,mm
